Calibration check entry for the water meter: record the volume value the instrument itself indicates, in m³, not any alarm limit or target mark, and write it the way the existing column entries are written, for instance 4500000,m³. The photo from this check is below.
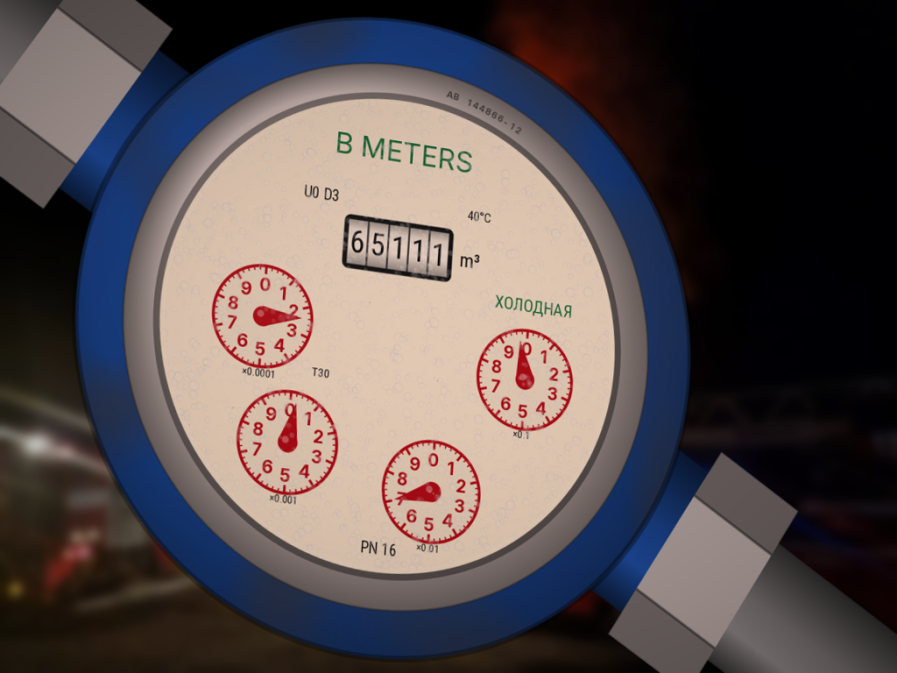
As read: 65110.9702,m³
